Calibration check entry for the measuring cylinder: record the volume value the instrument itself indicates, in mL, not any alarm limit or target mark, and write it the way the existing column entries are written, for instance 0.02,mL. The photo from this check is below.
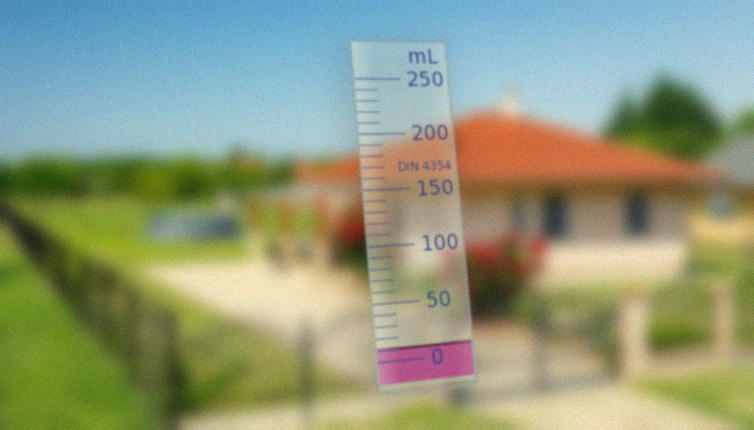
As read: 10,mL
